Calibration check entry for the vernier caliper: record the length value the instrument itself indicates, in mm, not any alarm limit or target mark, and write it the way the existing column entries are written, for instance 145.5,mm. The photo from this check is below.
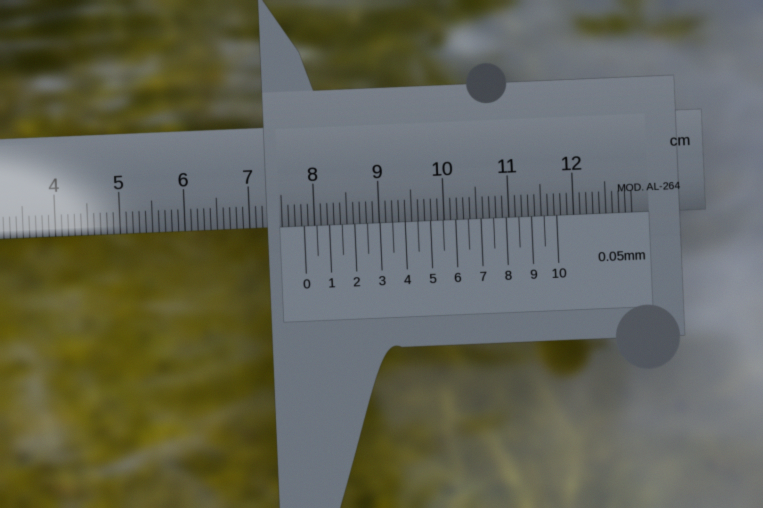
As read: 78.4,mm
